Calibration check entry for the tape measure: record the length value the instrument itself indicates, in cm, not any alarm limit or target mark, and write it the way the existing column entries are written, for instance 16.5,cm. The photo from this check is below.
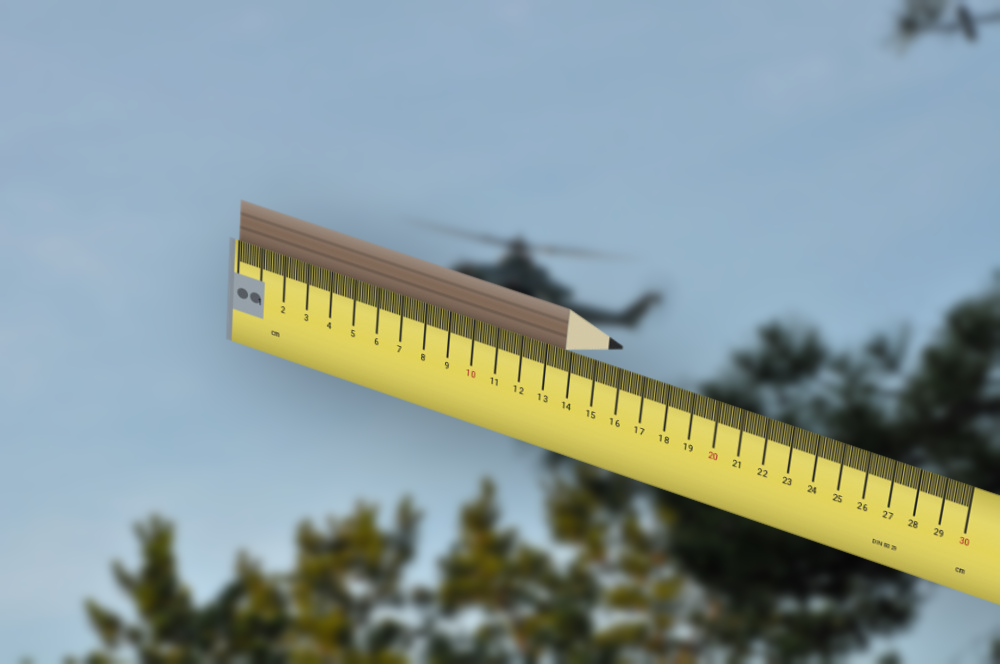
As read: 16,cm
